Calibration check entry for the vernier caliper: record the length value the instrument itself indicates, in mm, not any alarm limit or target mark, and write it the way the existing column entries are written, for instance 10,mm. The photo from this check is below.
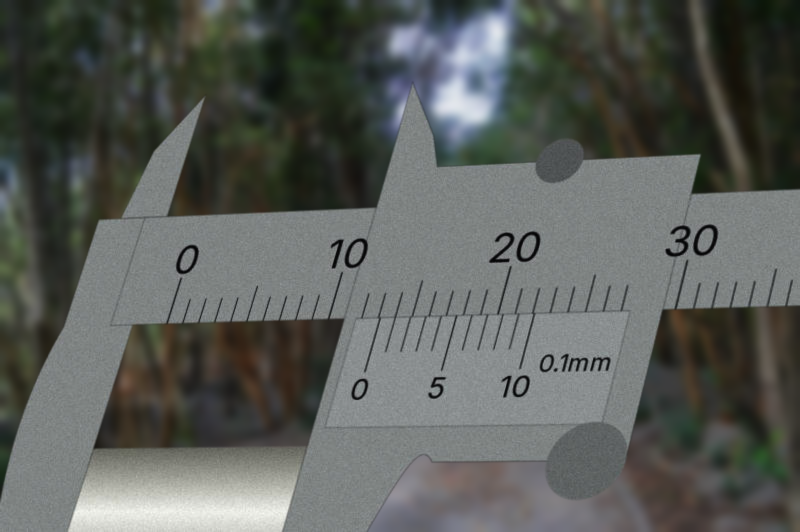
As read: 13.1,mm
